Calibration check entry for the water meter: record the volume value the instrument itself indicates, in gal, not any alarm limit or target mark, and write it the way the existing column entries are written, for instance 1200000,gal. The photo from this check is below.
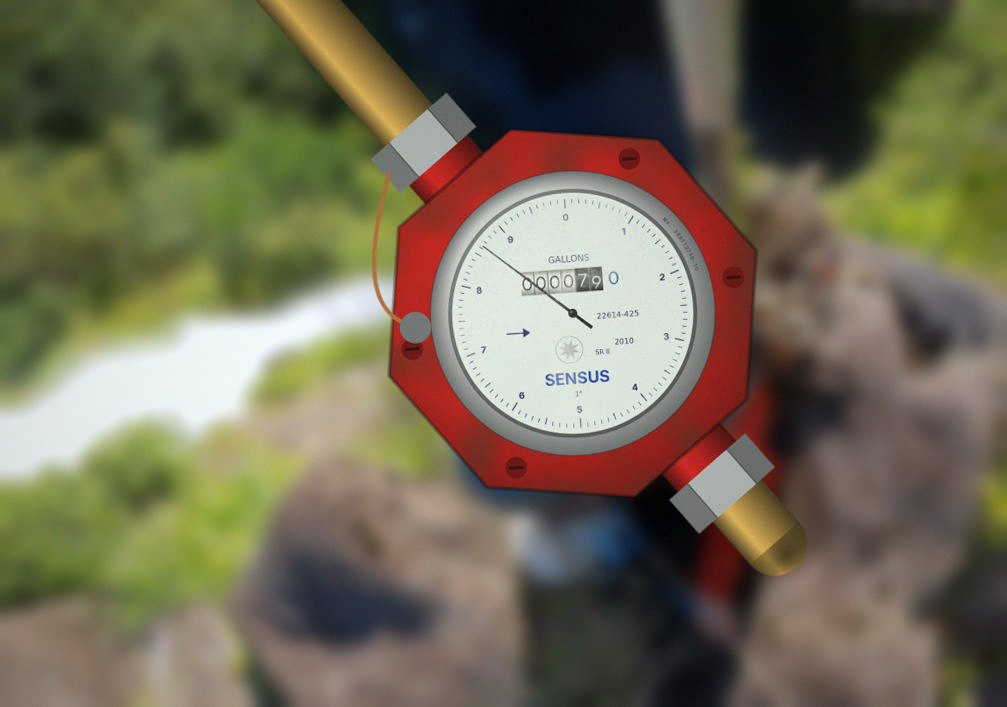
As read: 788.6,gal
